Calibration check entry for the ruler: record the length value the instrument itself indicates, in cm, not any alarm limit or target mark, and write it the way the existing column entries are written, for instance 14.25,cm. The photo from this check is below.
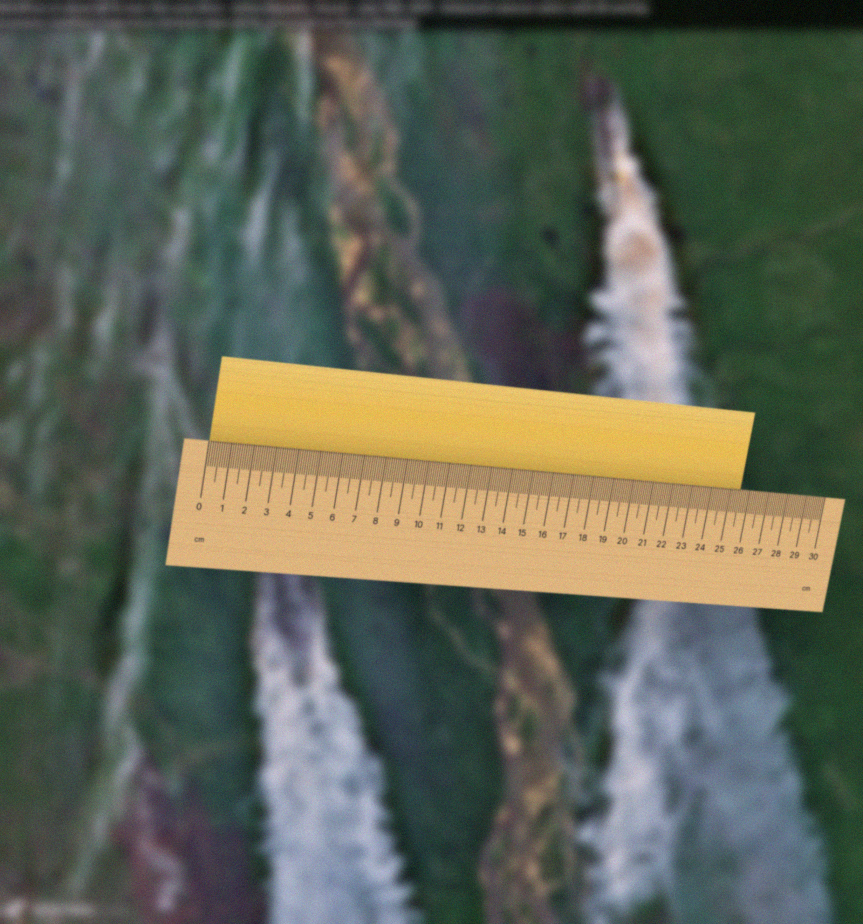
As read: 25.5,cm
